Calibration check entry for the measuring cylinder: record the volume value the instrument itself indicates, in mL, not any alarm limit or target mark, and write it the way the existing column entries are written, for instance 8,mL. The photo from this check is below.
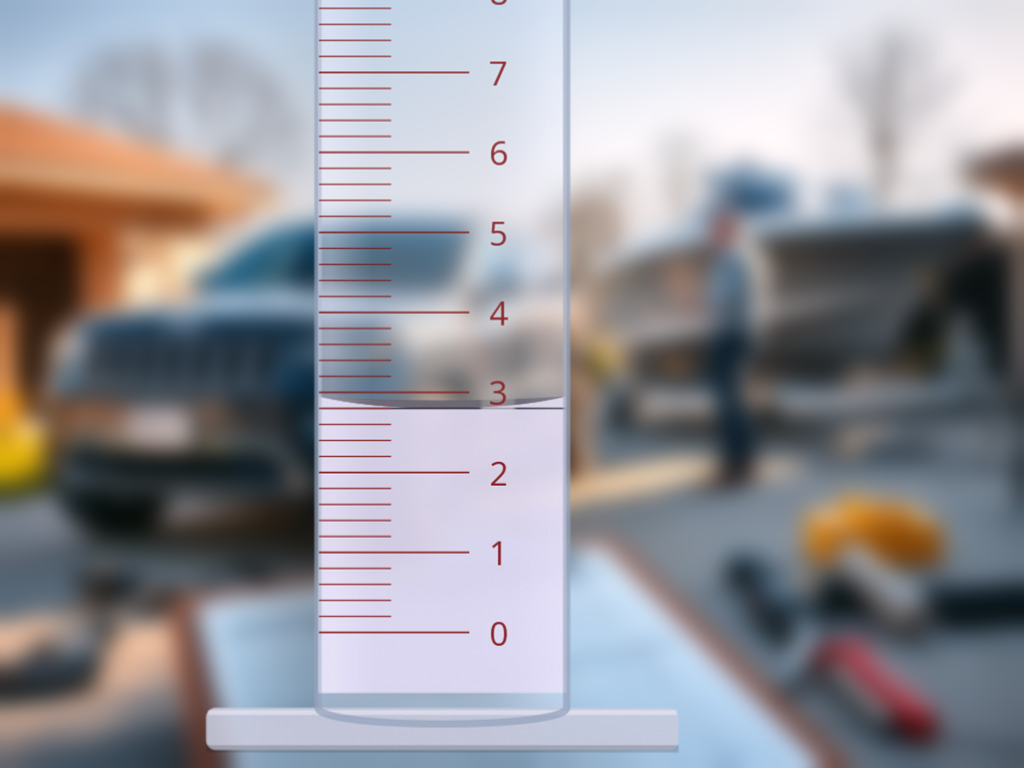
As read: 2.8,mL
